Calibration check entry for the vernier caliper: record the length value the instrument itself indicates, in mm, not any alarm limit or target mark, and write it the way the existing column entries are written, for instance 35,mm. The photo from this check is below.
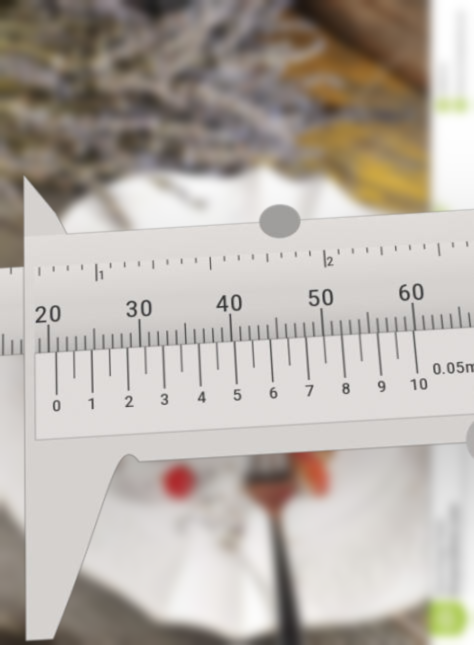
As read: 20.8,mm
